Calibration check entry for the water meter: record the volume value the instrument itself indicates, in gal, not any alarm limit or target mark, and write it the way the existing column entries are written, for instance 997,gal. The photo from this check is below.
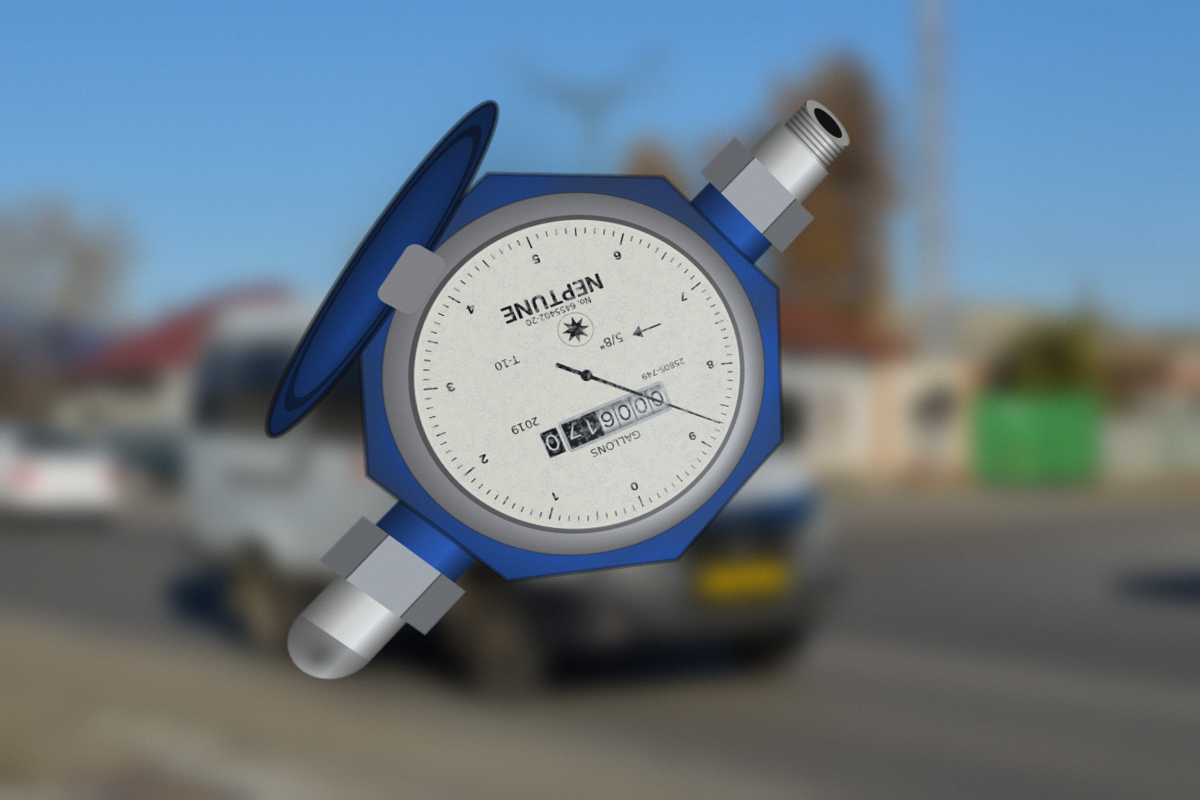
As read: 6168.7,gal
